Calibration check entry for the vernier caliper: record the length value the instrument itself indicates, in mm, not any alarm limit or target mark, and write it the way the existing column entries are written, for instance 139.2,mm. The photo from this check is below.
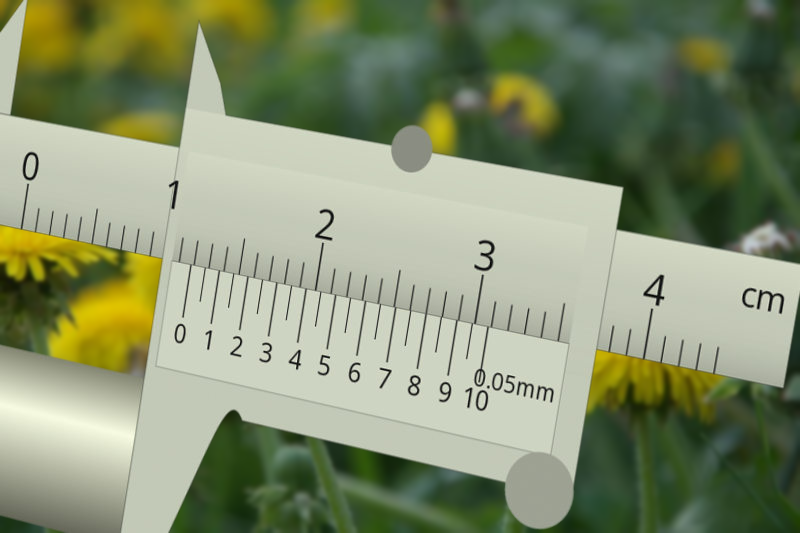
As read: 11.8,mm
